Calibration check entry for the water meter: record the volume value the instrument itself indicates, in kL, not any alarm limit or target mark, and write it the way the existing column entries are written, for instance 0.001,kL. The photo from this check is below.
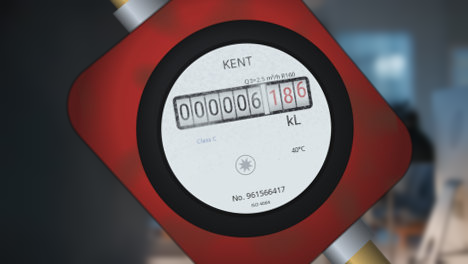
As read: 6.186,kL
